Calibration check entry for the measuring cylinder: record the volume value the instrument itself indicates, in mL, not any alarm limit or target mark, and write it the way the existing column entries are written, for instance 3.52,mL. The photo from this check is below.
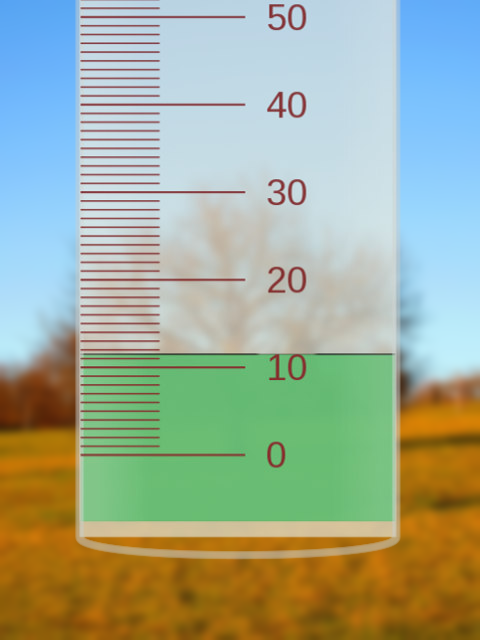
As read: 11.5,mL
